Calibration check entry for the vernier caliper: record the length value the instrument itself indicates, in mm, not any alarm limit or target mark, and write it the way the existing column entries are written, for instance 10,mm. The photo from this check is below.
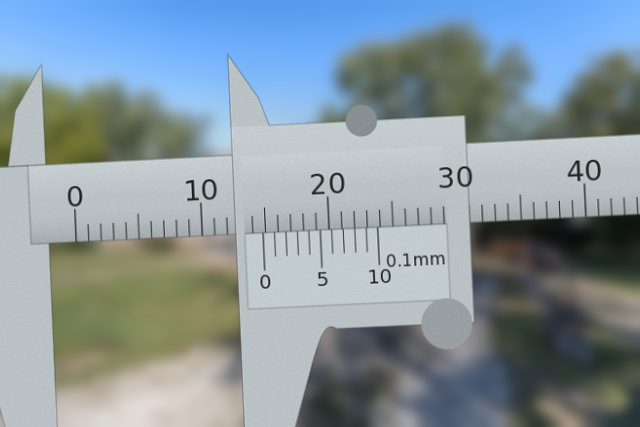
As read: 14.8,mm
